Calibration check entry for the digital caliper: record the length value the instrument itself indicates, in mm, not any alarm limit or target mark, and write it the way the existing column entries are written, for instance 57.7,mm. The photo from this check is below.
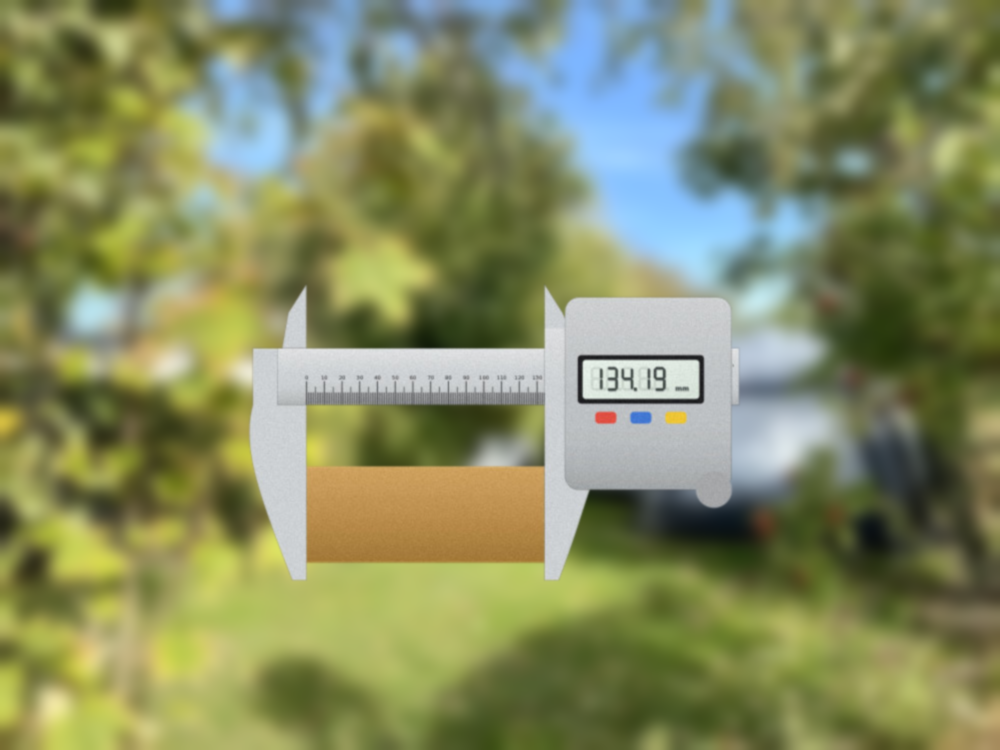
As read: 134.19,mm
